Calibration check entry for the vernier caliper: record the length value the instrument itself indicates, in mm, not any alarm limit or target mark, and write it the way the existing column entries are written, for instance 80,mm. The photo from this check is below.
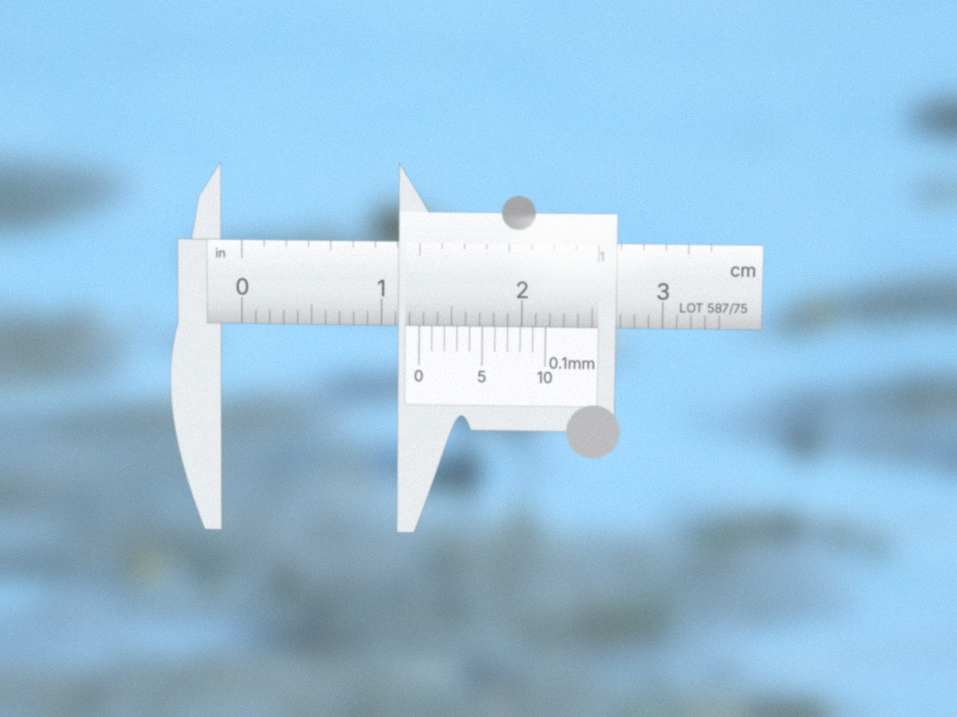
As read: 12.7,mm
